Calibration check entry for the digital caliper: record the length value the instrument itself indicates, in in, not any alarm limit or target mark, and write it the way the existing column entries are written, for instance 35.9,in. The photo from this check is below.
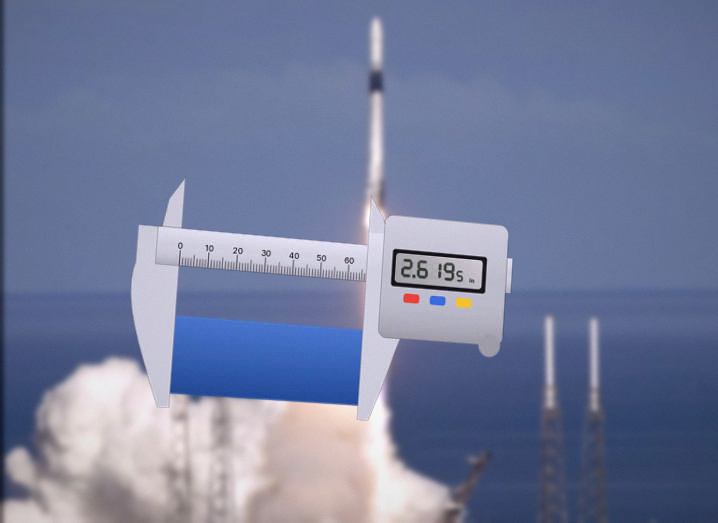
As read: 2.6195,in
